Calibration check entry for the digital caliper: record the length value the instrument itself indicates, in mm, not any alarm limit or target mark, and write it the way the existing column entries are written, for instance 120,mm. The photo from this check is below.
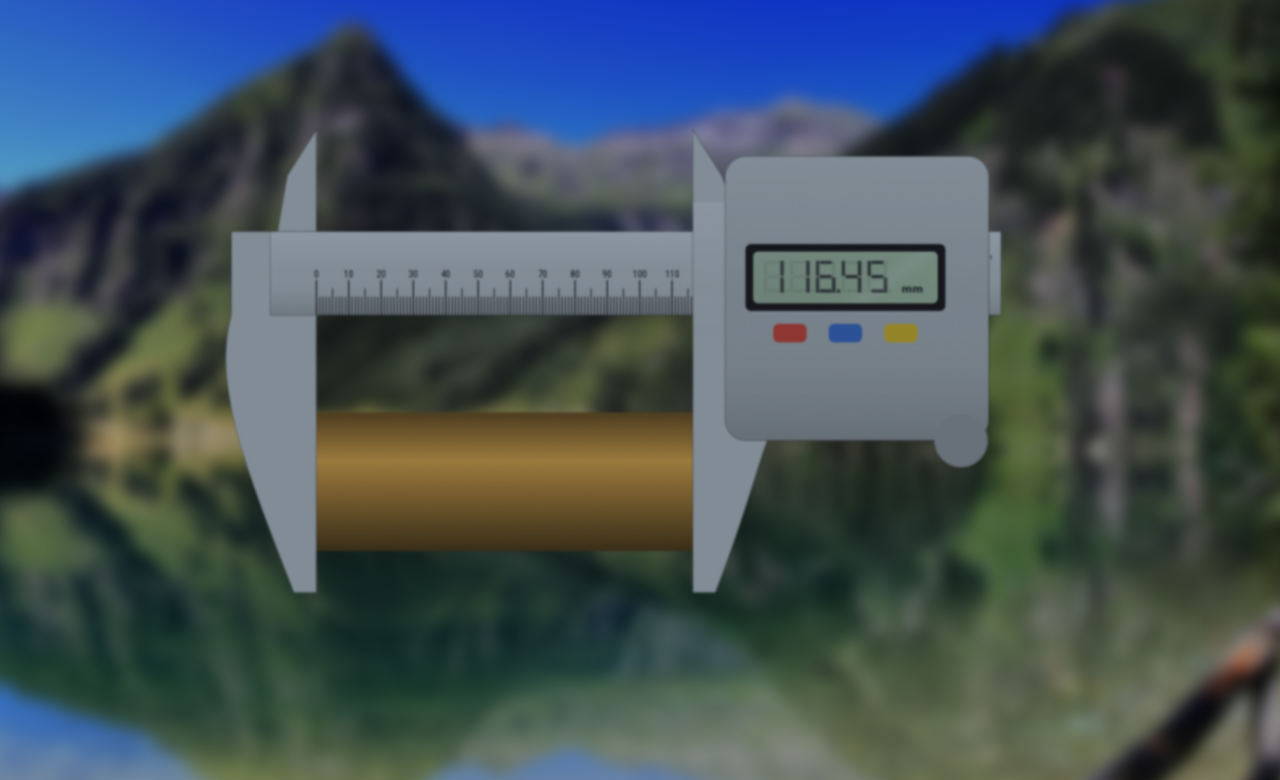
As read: 116.45,mm
